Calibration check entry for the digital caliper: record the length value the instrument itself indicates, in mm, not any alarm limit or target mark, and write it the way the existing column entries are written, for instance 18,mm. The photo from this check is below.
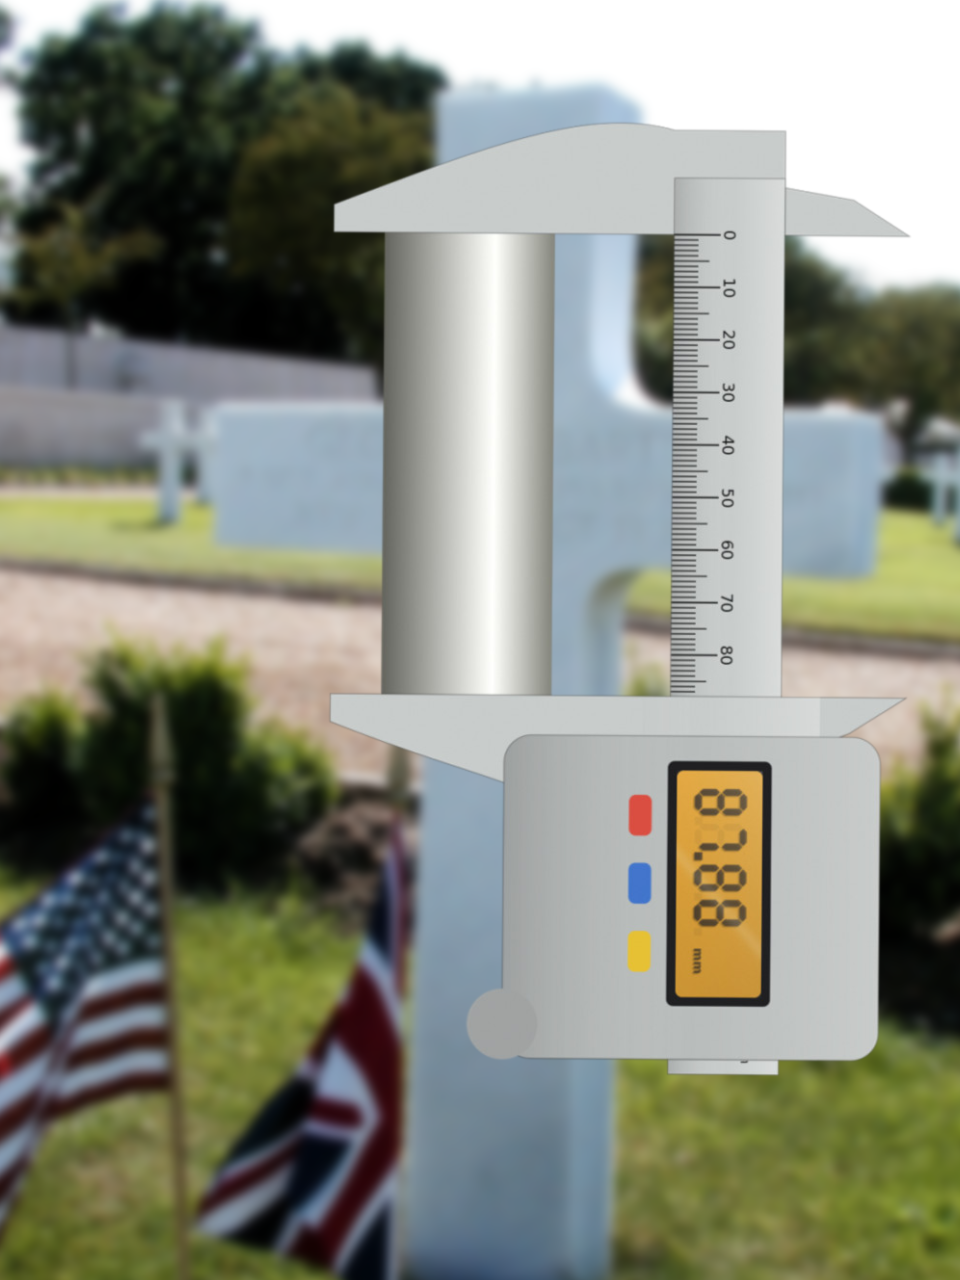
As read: 87.88,mm
